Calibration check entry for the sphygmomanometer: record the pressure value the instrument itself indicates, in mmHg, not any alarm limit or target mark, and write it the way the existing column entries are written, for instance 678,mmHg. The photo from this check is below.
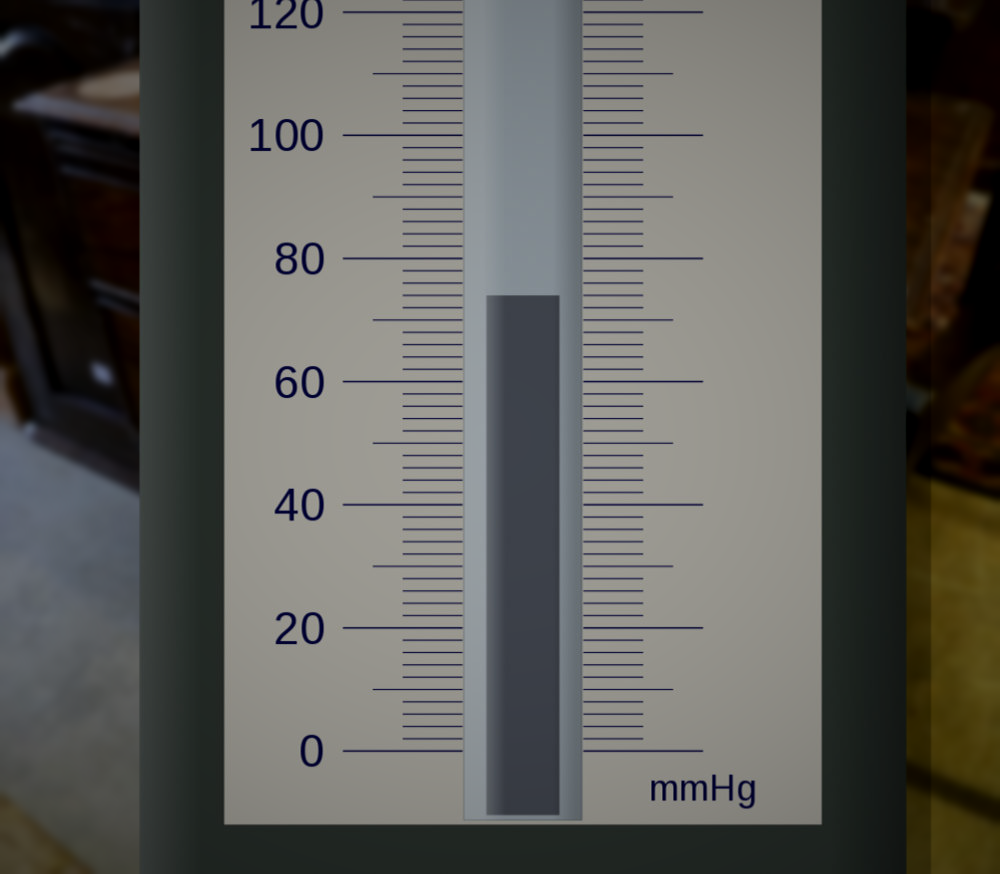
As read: 74,mmHg
